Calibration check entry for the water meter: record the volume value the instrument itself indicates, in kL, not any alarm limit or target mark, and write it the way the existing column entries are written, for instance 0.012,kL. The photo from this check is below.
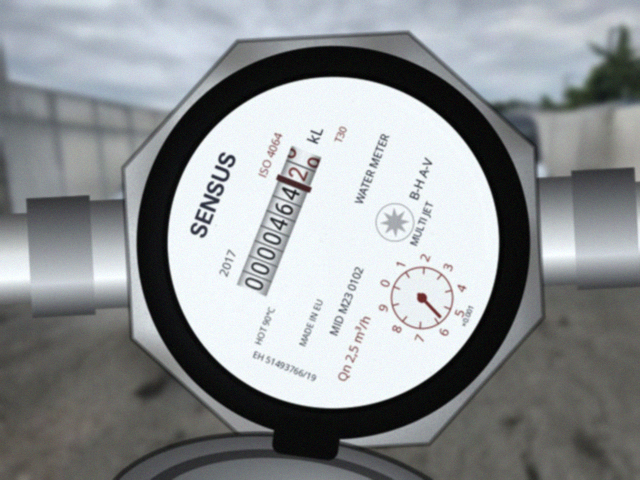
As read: 464.285,kL
